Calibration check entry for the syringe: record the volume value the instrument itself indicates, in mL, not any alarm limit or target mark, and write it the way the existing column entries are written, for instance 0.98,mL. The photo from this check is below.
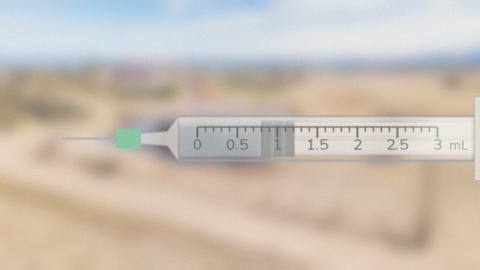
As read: 0.8,mL
